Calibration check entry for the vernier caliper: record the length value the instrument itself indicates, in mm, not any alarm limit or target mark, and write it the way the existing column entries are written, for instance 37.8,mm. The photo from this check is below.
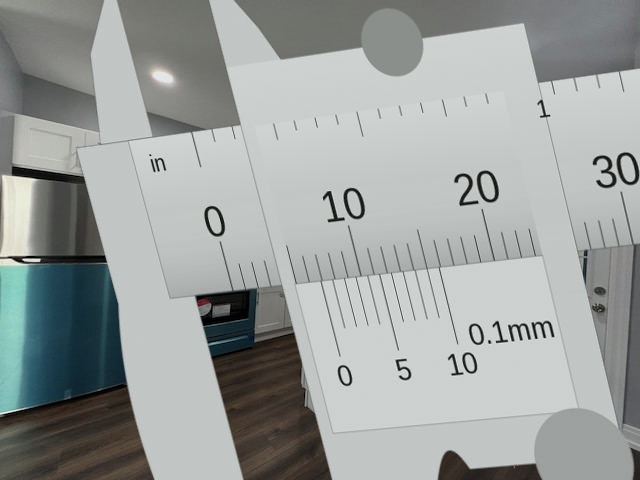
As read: 6.9,mm
